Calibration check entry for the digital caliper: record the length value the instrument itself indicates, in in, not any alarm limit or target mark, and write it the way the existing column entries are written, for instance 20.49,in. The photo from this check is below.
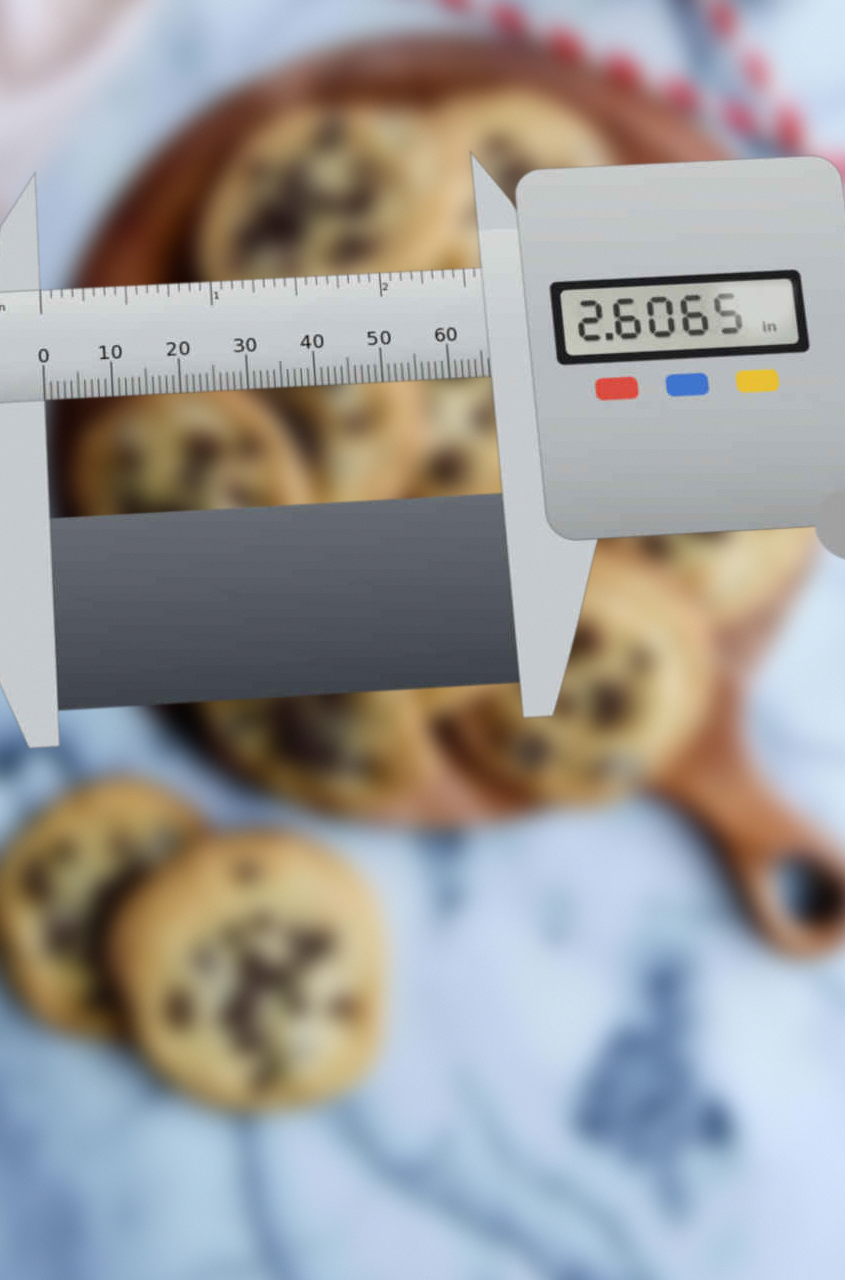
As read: 2.6065,in
